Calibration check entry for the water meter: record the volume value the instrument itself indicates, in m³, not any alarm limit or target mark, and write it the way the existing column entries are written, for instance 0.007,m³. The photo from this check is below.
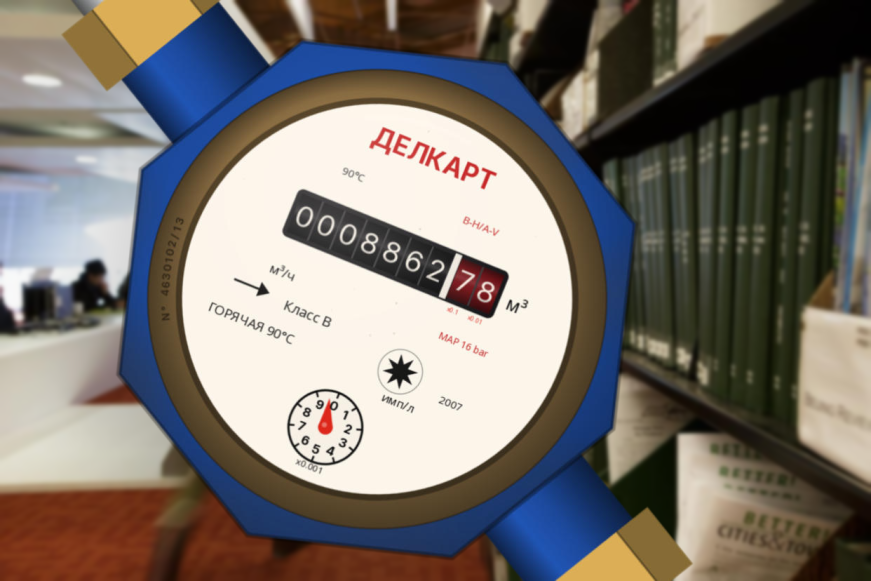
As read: 8862.779,m³
